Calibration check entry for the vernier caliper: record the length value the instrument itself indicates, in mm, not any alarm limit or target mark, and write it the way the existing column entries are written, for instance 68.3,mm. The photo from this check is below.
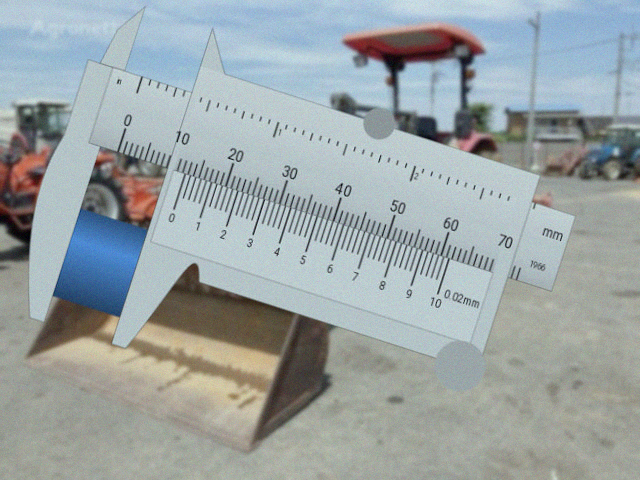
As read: 12.5,mm
